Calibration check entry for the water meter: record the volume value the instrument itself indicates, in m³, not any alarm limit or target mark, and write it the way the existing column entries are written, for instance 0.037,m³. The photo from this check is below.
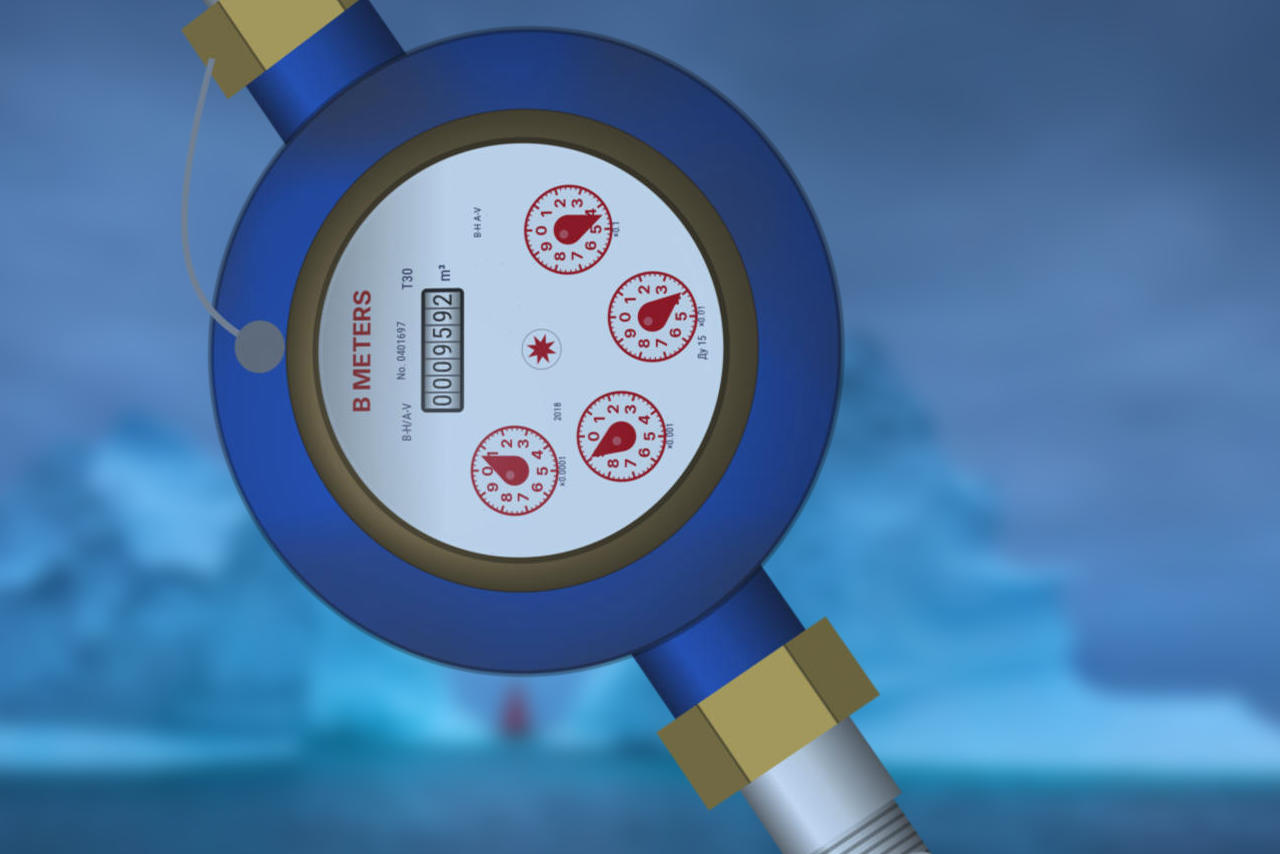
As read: 9592.4390,m³
